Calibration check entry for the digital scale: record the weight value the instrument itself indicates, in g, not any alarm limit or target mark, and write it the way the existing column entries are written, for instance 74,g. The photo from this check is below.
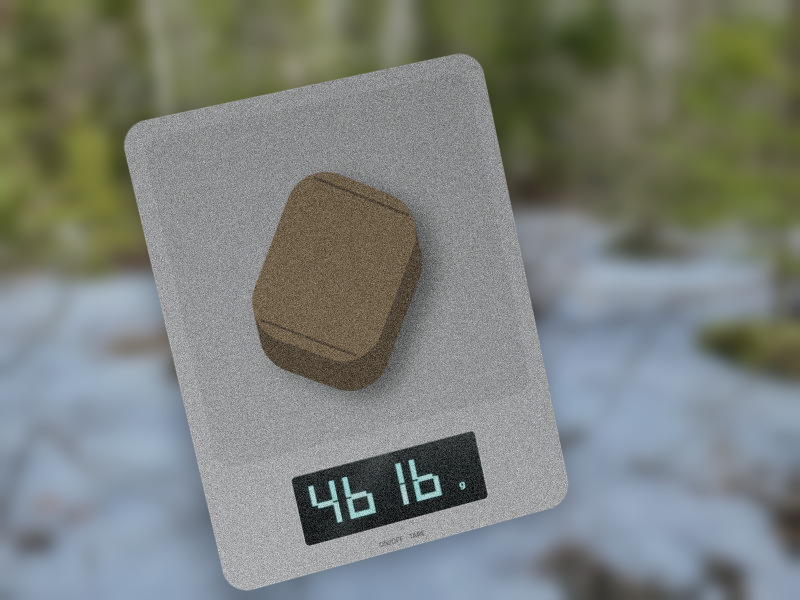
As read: 4616,g
